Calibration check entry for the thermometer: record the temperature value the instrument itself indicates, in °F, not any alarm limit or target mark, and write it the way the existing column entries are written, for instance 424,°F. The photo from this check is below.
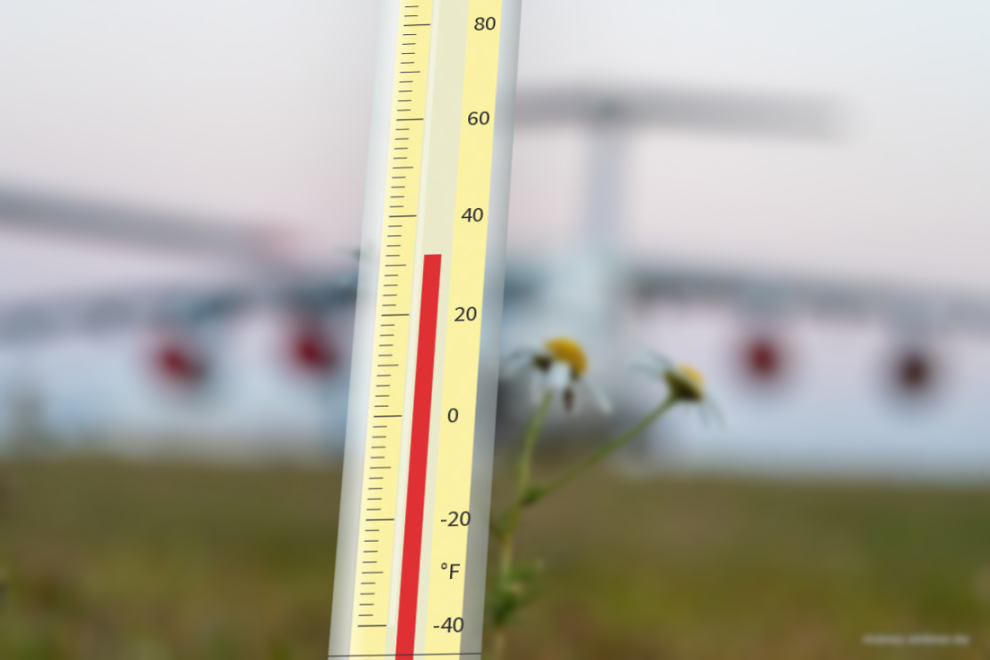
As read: 32,°F
